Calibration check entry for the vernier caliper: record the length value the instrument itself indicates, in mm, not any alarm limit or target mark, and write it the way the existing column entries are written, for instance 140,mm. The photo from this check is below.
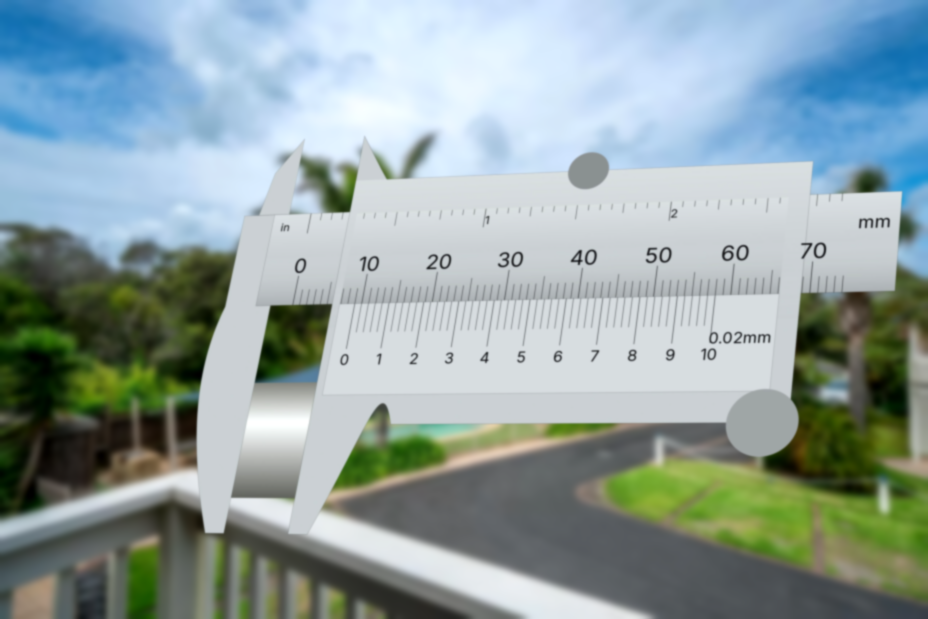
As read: 9.0,mm
